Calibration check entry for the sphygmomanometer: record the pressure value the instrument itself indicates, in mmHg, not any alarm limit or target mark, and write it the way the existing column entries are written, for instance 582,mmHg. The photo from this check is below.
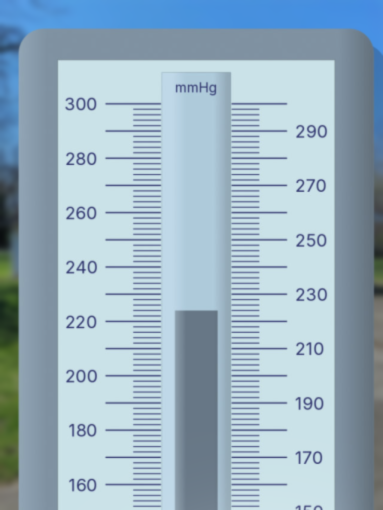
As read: 224,mmHg
